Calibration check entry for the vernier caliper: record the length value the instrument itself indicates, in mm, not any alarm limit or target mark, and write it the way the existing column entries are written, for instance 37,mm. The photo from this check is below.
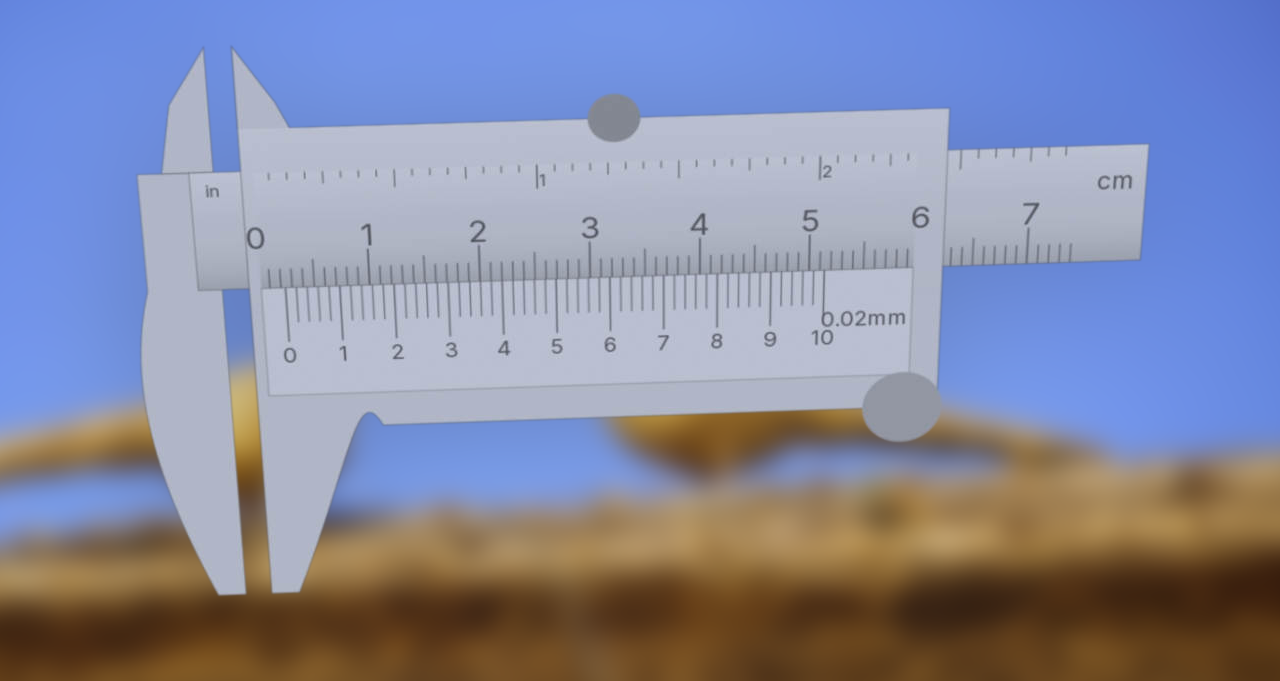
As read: 2.4,mm
